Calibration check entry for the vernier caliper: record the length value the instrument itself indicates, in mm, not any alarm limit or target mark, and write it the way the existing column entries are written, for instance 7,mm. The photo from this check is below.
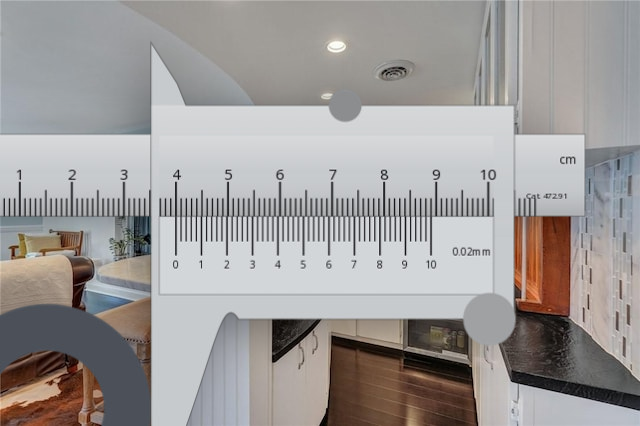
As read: 40.0,mm
